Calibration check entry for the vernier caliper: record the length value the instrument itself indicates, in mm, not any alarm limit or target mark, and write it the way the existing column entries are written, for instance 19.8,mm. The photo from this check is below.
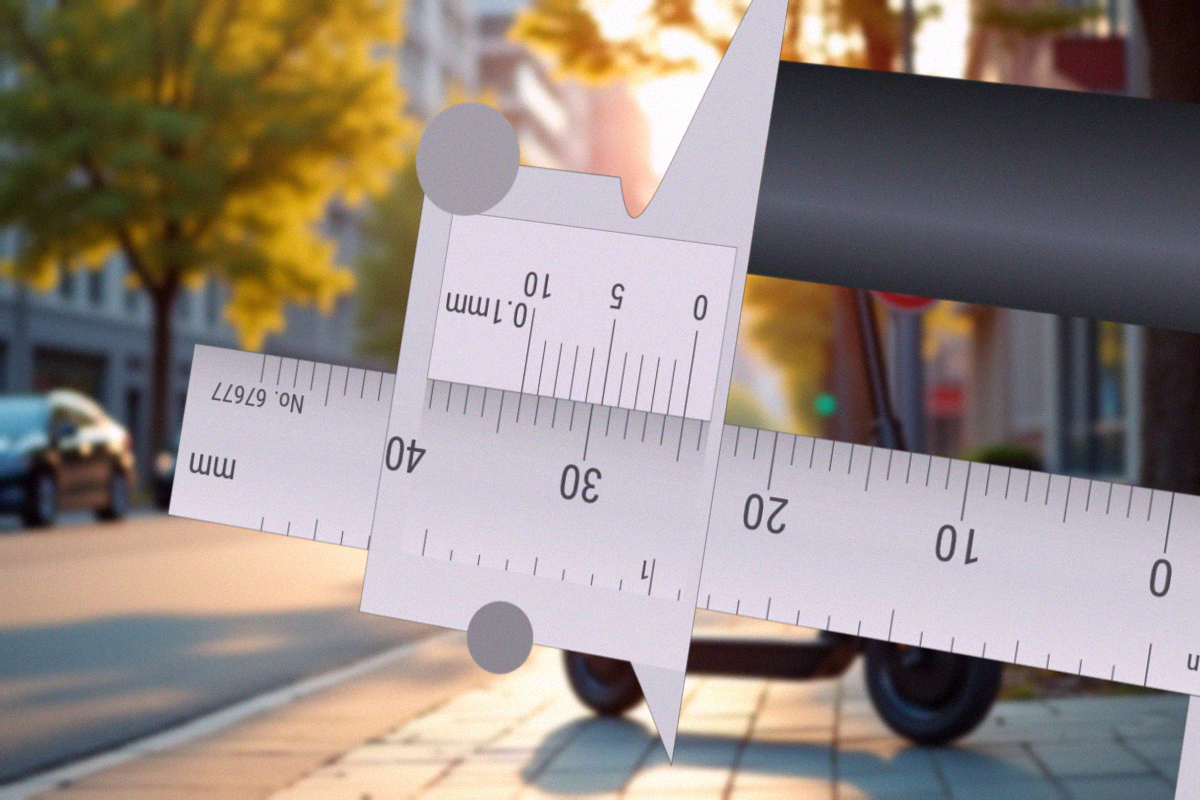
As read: 25.0,mm
